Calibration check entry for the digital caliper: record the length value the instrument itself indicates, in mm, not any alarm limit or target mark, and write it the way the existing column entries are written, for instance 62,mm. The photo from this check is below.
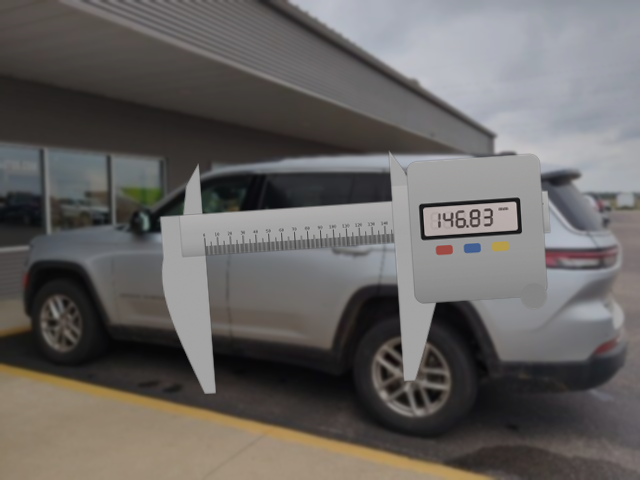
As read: 146.83,mm
